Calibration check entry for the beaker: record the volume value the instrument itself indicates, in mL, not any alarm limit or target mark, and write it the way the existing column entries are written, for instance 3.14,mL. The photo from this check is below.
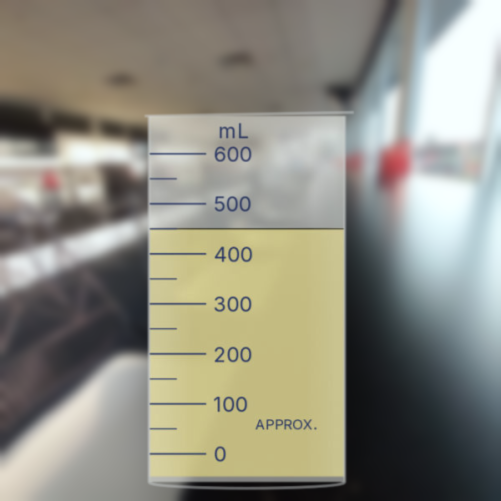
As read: 450,mL
